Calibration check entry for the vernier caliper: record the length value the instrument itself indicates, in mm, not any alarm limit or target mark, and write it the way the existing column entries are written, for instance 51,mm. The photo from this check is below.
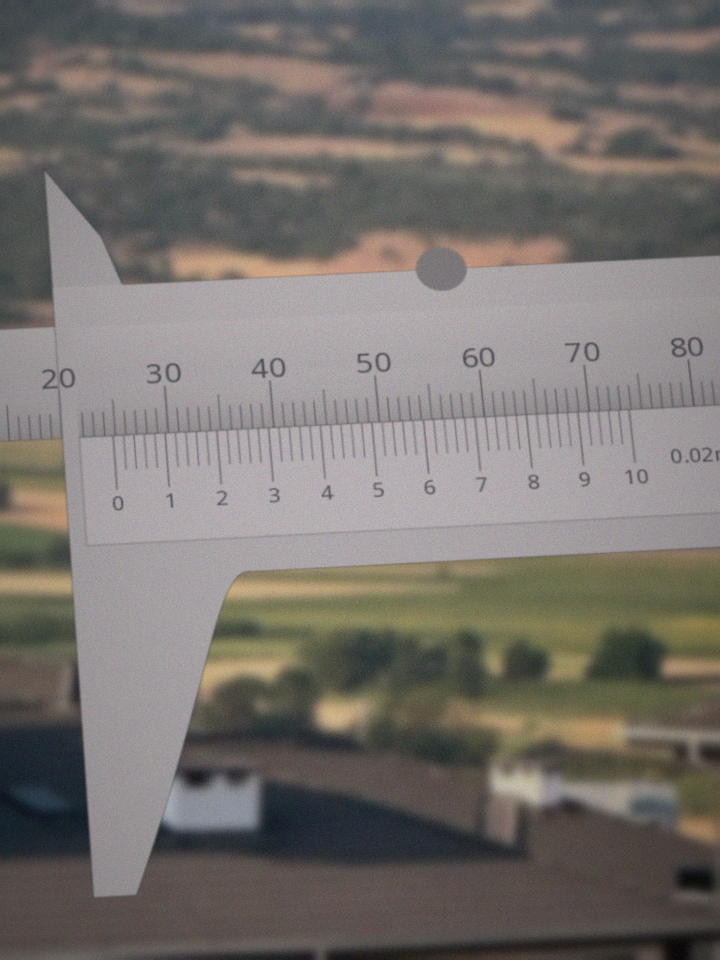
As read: 24.8,mm
